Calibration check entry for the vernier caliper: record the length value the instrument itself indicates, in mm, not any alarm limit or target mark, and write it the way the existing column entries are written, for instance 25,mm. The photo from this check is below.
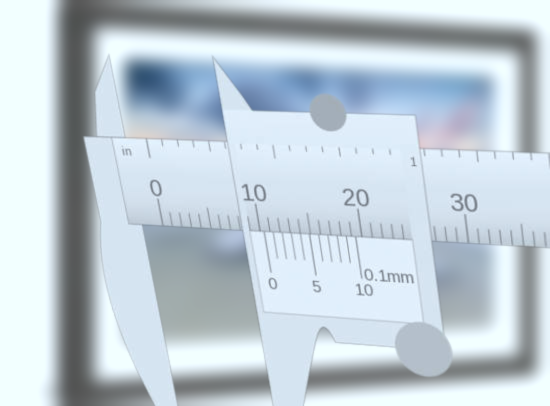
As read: 10.4,mm
